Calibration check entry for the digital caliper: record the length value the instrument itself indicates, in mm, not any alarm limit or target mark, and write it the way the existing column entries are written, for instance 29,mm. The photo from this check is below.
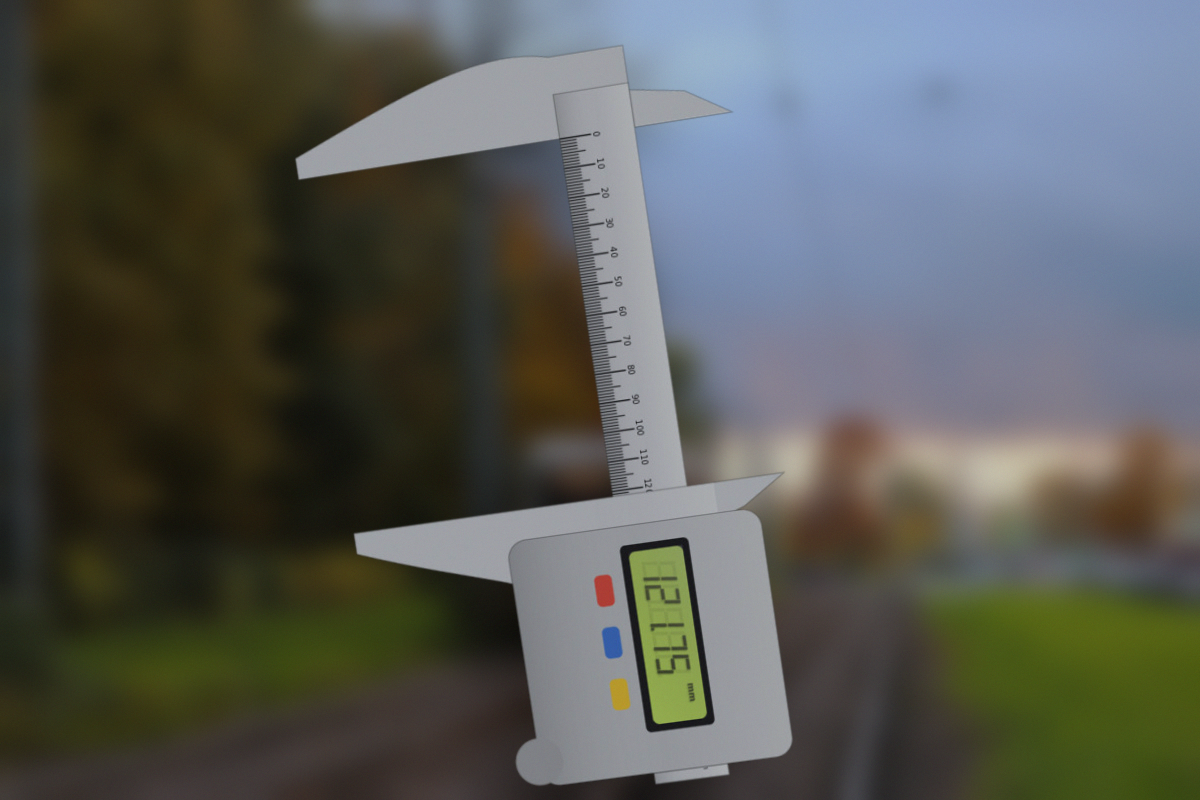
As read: 121.75,mm
